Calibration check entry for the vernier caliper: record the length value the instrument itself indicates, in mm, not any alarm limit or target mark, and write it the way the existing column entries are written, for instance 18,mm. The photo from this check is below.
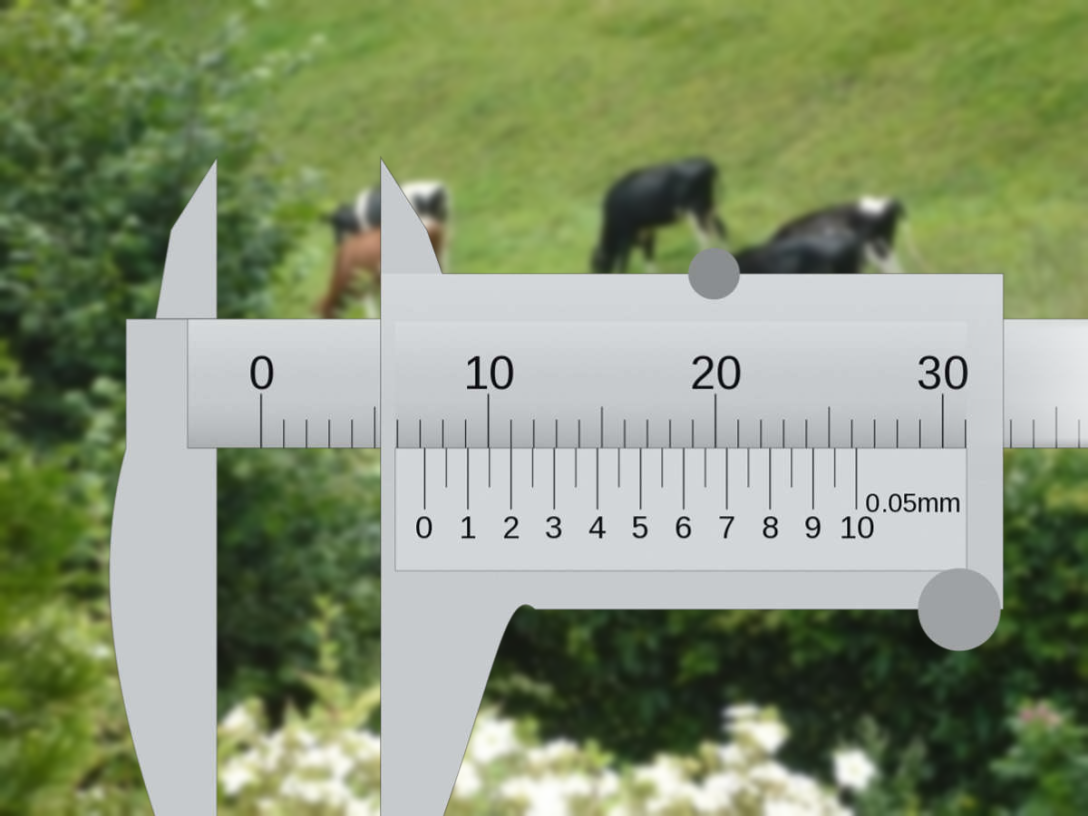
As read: 7.20,mm
